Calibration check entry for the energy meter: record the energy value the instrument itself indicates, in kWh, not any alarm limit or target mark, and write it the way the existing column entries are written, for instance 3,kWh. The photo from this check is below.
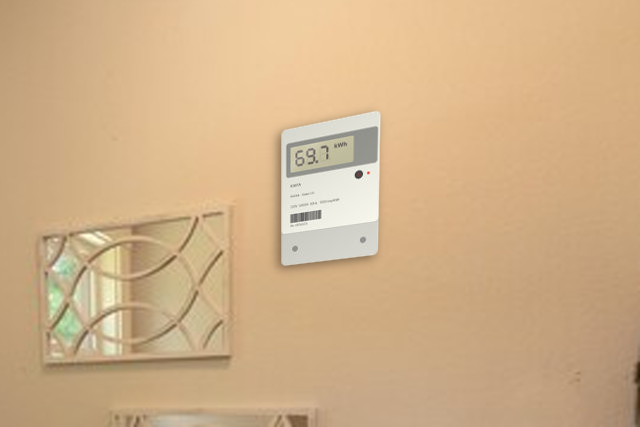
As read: 69.7,kWh
